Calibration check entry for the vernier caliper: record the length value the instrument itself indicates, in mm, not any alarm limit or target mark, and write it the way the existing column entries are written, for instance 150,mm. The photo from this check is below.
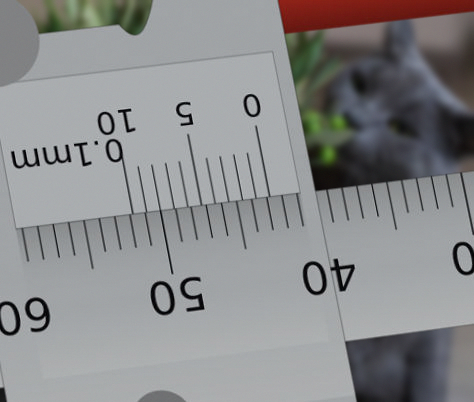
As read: 42.8,mm
